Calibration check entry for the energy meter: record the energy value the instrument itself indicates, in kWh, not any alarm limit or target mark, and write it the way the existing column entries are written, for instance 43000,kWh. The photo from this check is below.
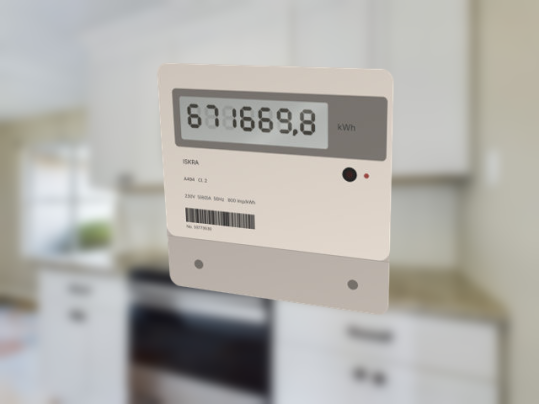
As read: 671669.8,kWh
